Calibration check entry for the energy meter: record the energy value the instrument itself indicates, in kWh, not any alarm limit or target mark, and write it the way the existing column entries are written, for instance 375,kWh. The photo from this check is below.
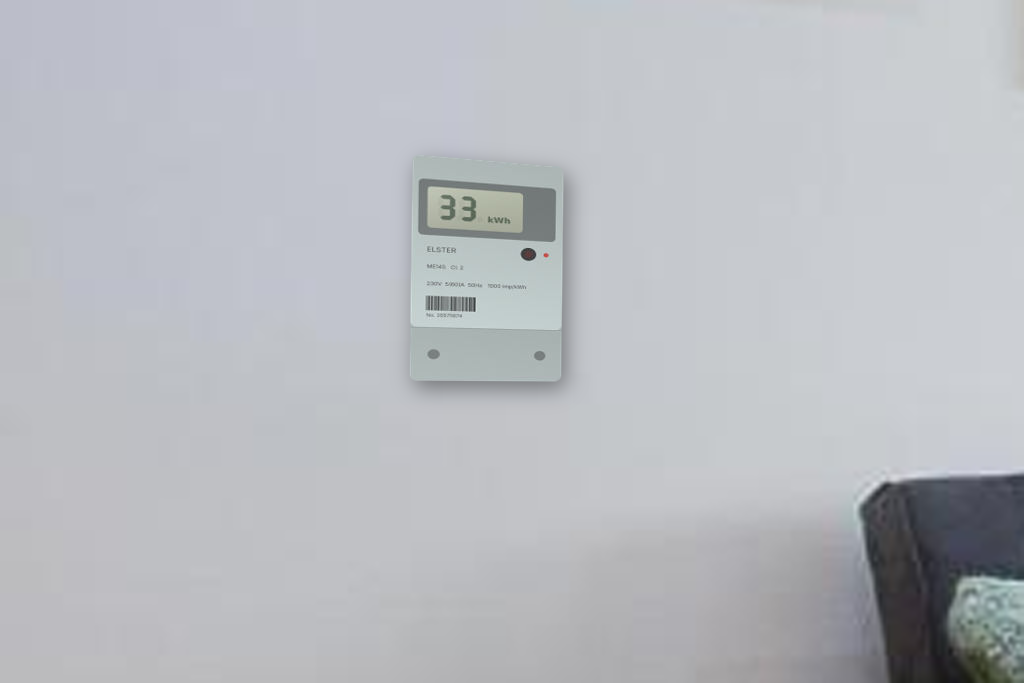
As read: 33,kWh
